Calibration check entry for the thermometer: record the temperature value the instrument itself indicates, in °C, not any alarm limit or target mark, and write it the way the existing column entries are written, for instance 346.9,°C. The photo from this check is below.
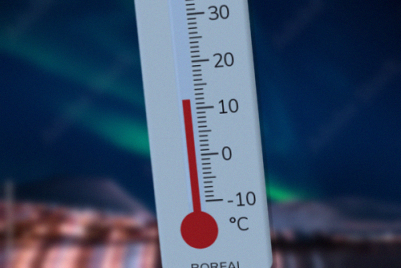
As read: 12,°C
